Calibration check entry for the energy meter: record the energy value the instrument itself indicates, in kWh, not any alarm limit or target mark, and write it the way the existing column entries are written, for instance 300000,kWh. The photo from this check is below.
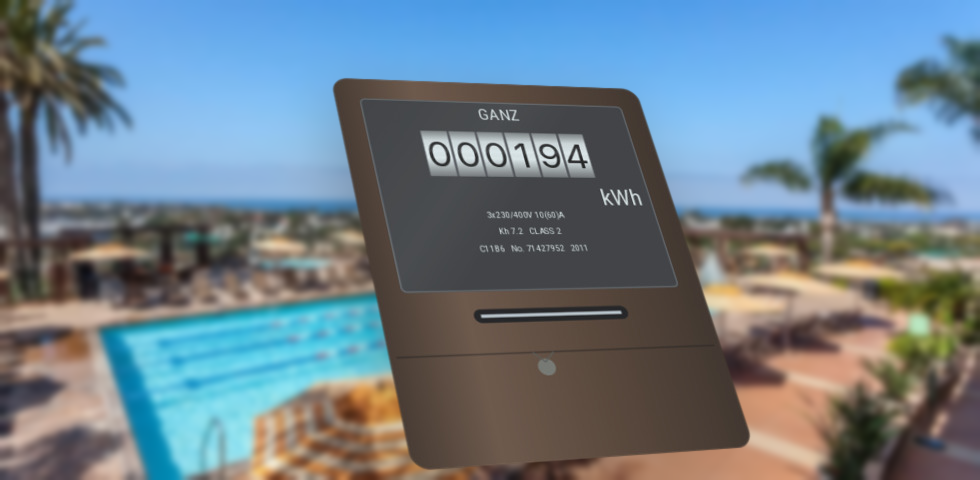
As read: 194,kWh
